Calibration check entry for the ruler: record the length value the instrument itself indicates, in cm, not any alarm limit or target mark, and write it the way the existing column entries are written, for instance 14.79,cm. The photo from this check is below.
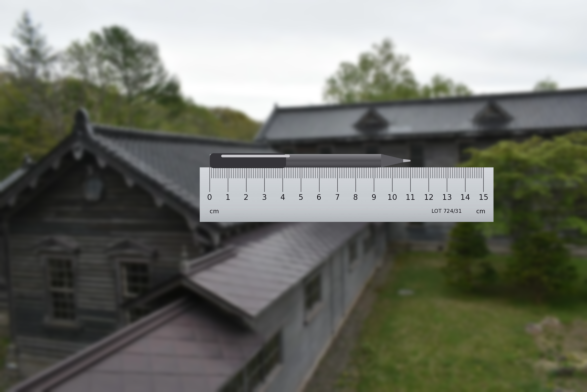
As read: 11,cm
